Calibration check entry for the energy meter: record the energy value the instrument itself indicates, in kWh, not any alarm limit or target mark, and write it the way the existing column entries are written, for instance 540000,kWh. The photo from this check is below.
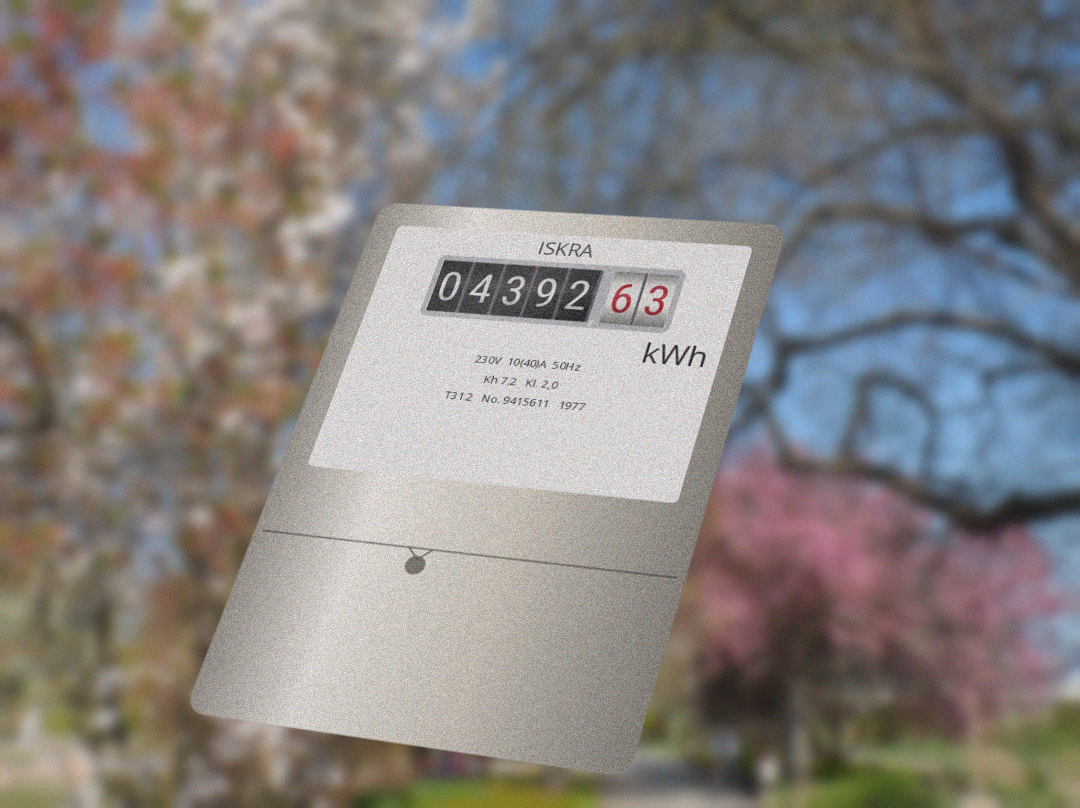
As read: 4392.63,kWh
